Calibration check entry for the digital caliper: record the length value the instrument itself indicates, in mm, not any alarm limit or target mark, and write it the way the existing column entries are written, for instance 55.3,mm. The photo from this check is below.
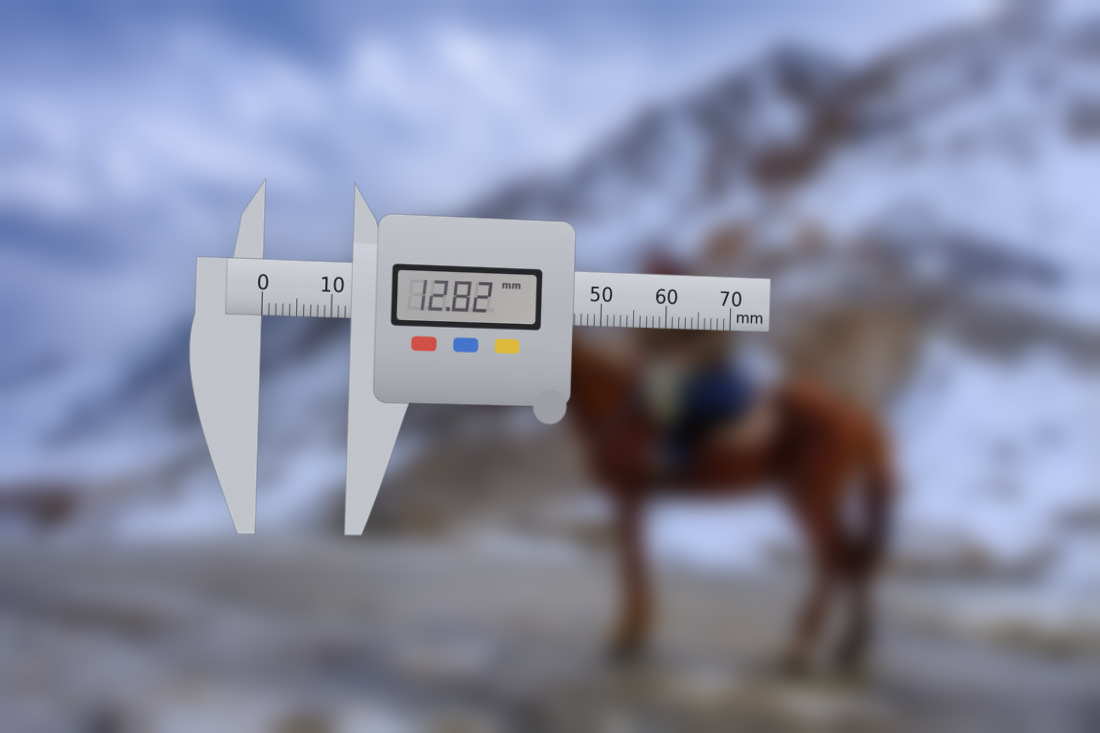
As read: 12.82,mm
